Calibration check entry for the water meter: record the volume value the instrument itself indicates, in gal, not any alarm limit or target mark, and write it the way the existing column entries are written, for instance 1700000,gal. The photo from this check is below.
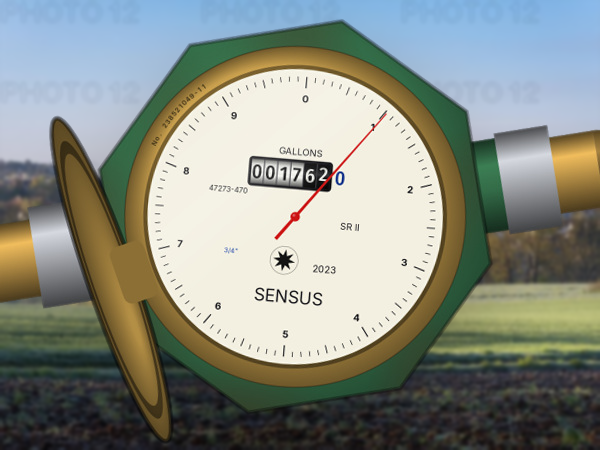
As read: 17621.0,gal
